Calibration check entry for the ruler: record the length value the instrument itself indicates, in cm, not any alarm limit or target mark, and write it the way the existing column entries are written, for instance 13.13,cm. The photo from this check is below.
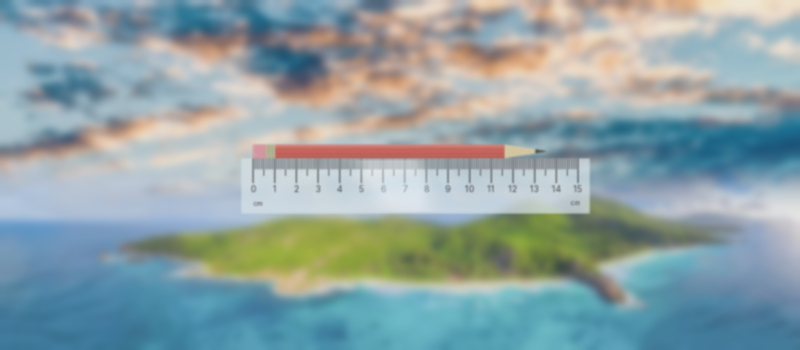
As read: 13.5,cm
